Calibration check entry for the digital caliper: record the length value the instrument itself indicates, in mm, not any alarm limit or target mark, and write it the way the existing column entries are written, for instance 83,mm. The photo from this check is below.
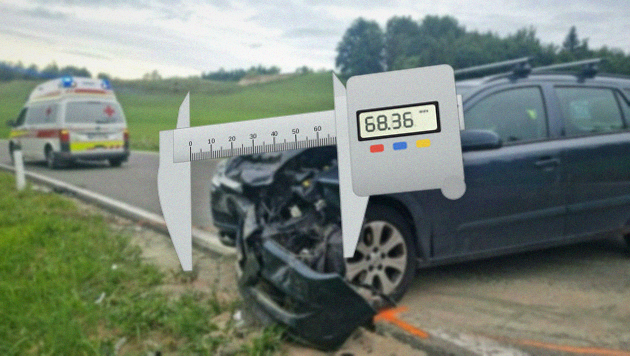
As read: 68.36,mm
